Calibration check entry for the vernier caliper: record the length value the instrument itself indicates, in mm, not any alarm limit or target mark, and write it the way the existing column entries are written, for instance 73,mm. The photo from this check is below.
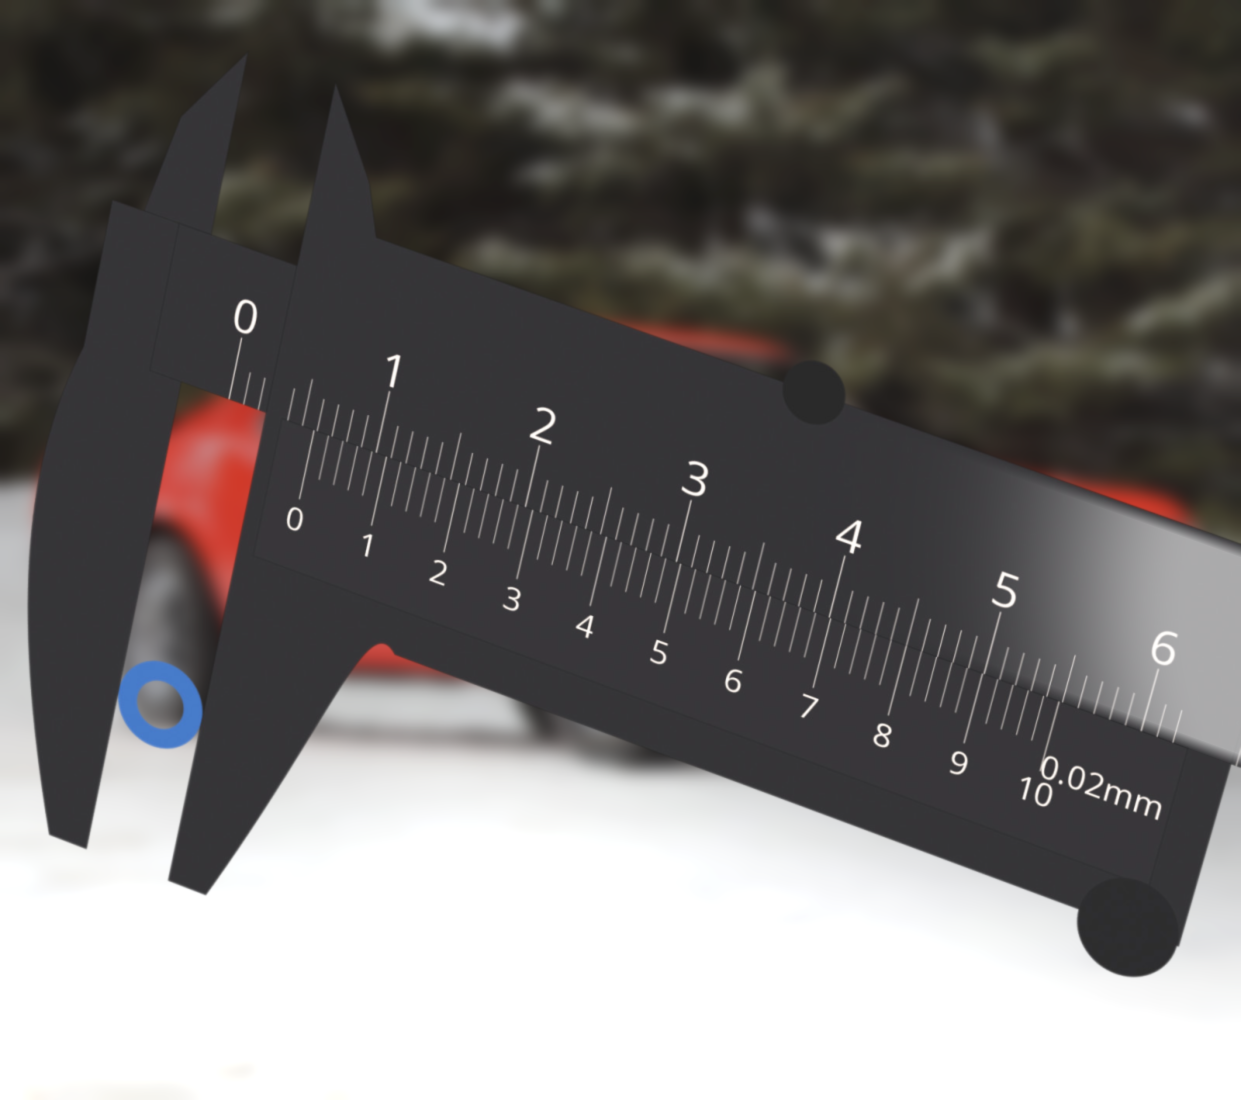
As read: 5.8,mm
